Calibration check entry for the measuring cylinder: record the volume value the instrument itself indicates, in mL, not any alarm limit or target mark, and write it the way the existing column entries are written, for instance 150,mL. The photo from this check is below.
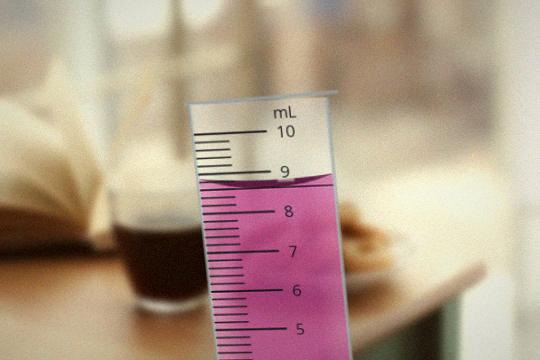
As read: 8.6,mL
